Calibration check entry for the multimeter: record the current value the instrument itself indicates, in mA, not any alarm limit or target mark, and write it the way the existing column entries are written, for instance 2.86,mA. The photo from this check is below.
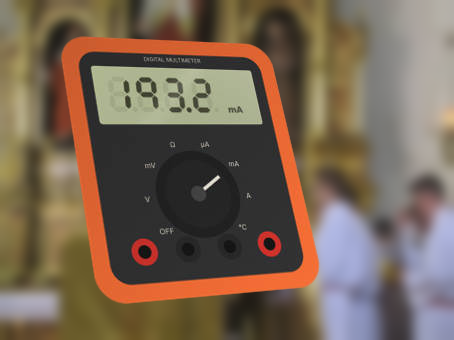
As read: 193.2,mA
